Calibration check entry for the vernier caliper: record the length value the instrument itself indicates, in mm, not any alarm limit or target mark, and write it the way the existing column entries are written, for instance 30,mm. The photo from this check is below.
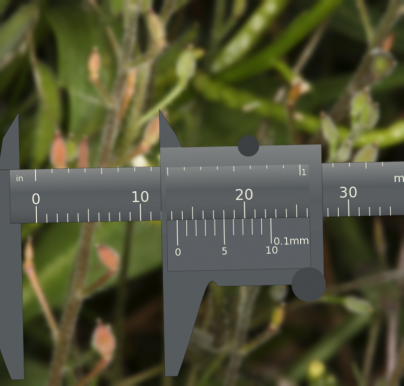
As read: 13.5,mm
